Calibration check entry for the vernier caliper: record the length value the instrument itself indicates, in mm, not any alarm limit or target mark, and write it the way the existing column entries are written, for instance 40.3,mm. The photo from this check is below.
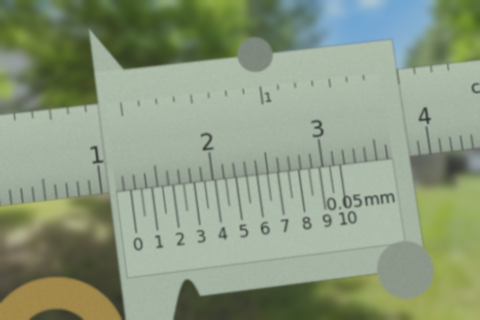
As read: 12.6,mm
